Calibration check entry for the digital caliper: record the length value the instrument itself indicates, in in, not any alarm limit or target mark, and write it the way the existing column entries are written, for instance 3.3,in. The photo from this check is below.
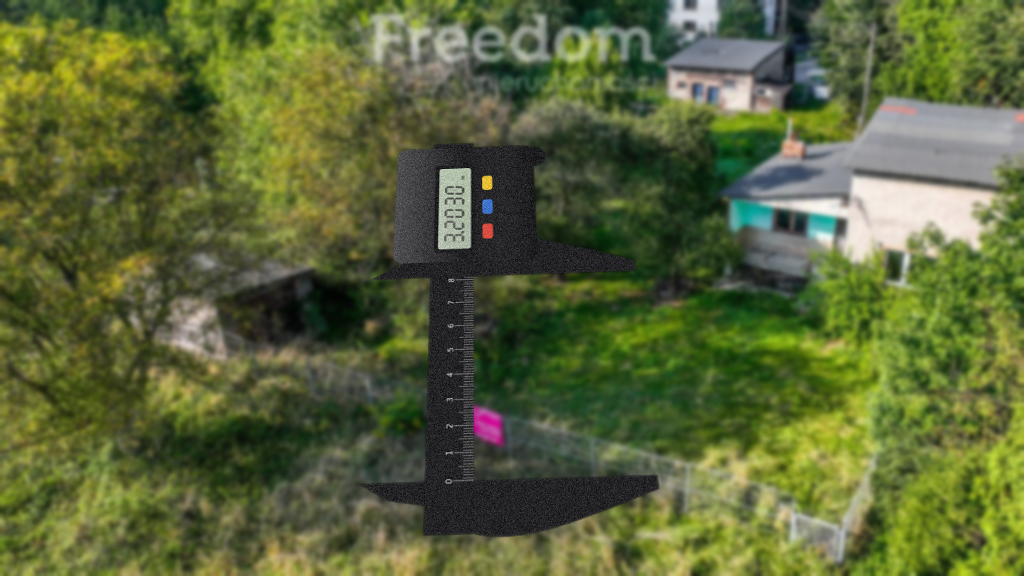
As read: 3.2030,in
